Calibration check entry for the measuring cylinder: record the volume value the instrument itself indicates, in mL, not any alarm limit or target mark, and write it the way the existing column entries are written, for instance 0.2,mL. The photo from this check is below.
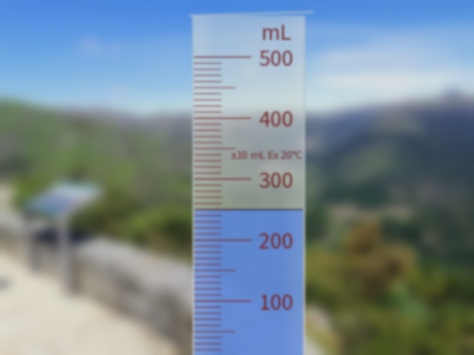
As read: 250,mL
